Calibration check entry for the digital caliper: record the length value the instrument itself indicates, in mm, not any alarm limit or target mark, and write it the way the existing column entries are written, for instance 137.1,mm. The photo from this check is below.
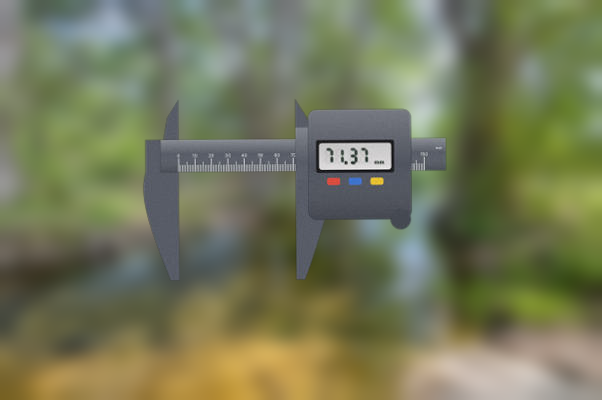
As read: 71.37,mm
